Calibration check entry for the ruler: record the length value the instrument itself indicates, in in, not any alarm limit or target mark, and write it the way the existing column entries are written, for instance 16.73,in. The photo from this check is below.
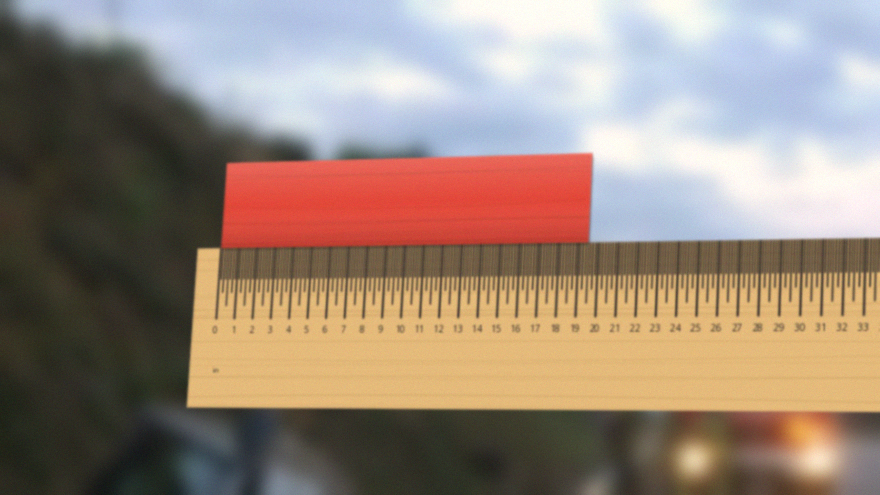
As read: 19.5,in
